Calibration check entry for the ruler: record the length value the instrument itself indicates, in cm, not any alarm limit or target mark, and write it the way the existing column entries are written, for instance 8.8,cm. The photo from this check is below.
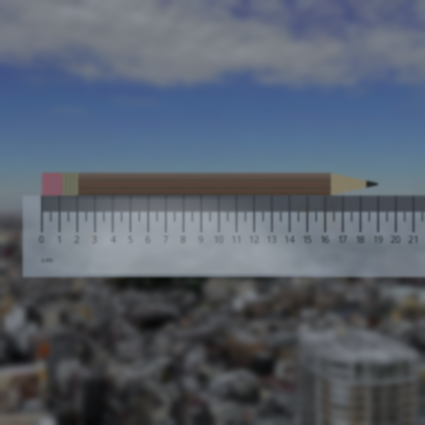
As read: 19,cm
